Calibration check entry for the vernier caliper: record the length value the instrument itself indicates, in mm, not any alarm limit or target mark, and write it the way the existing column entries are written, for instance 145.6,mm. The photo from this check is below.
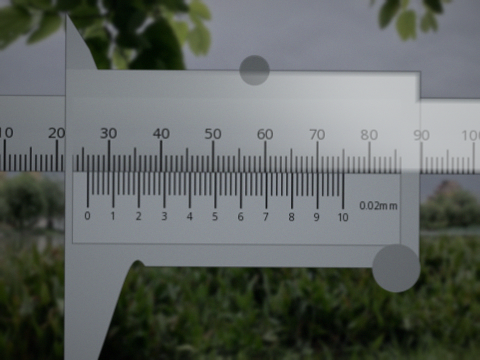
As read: 26.0,mm
